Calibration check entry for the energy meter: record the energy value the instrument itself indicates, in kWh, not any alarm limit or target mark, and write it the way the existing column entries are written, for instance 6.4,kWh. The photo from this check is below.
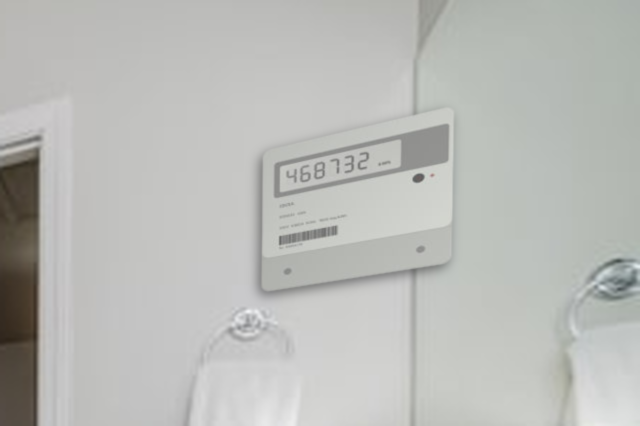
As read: 468732,kWh
